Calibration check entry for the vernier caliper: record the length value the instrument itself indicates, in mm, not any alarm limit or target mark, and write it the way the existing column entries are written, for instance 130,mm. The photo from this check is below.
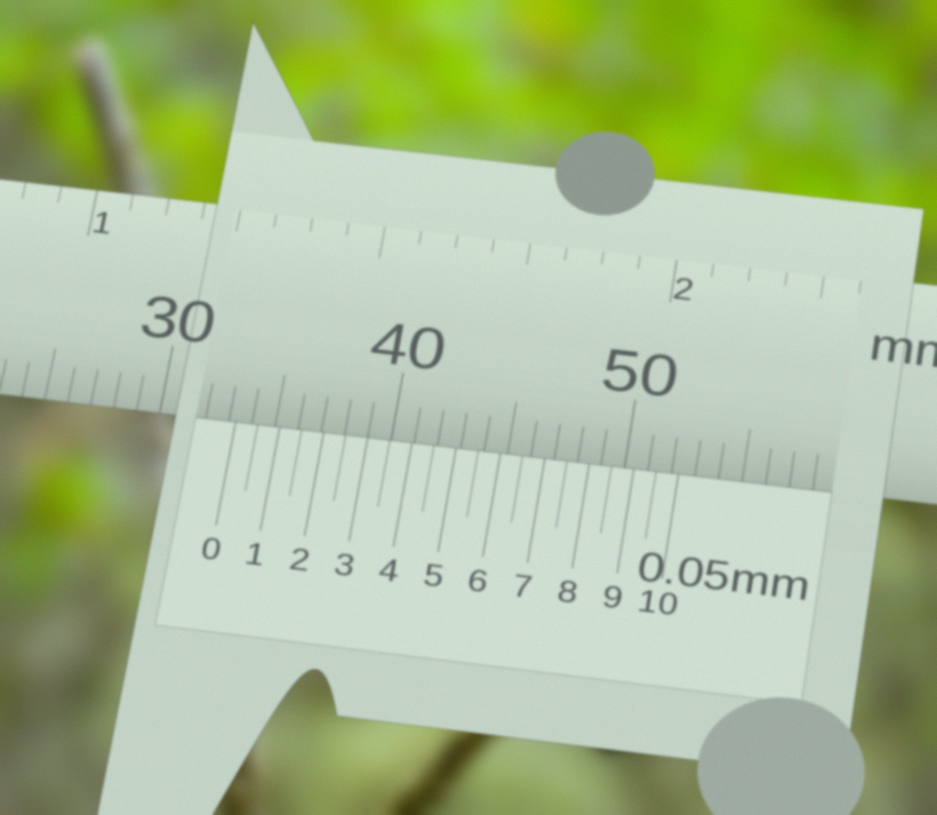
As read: 33.3,mm
